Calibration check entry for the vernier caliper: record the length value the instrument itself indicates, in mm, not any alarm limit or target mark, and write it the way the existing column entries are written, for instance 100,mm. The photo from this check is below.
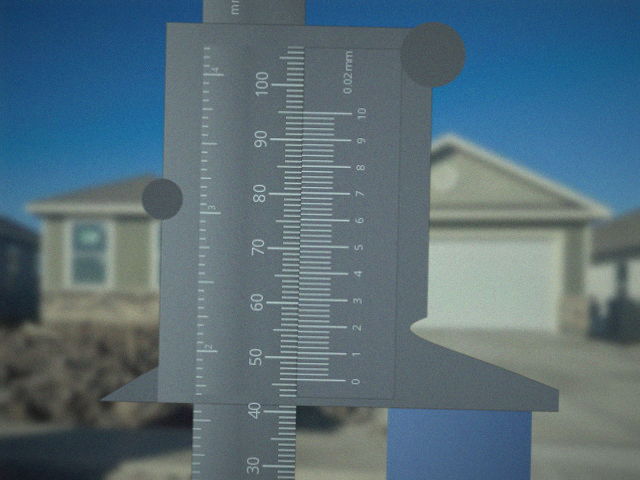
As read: 46.0,mm
